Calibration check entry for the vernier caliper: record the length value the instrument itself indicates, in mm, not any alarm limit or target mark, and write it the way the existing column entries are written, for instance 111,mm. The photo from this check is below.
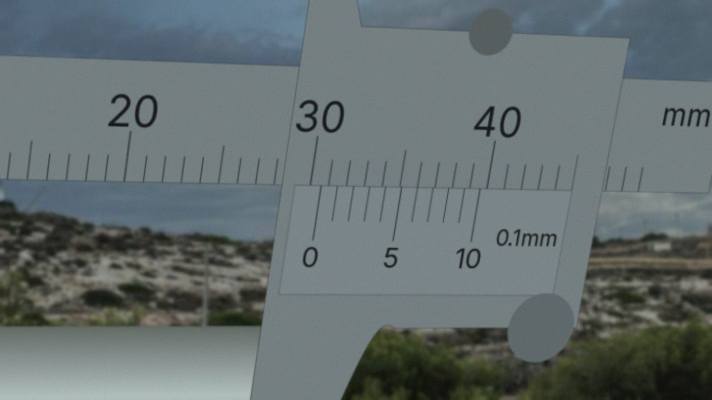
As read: 30.6,mm
